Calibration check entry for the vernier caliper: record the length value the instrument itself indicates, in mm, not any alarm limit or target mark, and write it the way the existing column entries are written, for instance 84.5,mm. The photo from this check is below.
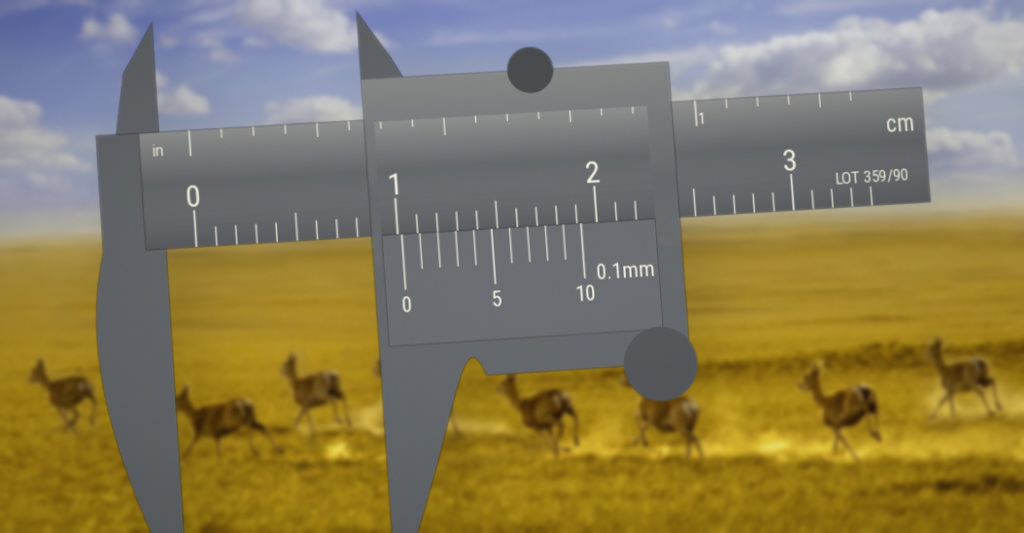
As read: 10.2,mm
